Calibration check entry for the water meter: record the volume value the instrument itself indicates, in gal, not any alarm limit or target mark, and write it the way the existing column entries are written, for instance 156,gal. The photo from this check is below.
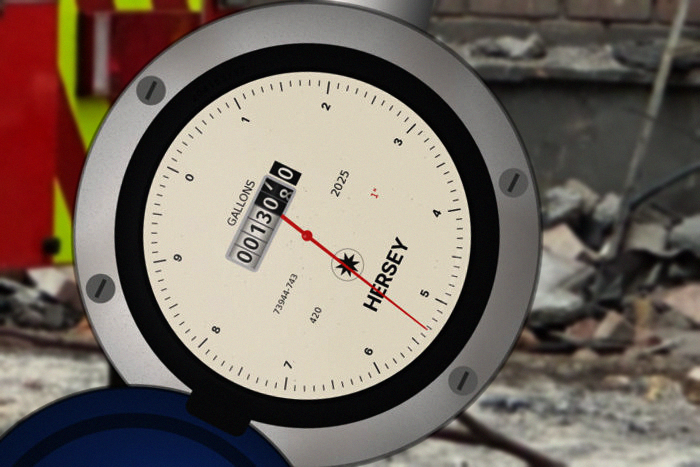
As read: 13075.3,gal
